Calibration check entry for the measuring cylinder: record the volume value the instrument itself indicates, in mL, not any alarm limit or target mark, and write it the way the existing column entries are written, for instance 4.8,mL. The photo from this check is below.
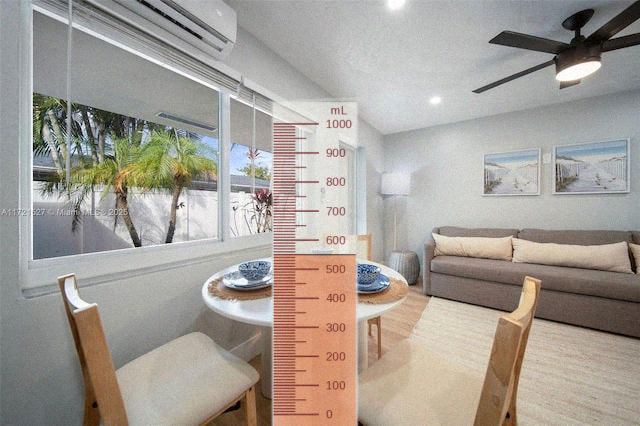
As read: 550,mL
